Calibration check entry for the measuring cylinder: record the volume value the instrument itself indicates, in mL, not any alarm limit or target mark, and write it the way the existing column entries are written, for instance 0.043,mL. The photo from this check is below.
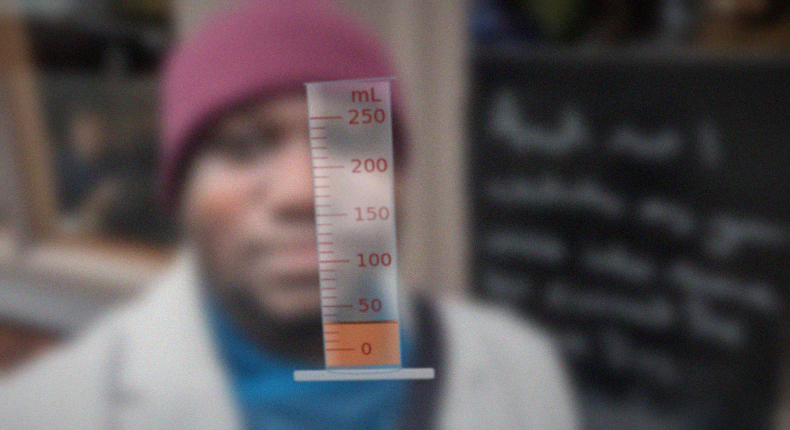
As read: 30,mL
